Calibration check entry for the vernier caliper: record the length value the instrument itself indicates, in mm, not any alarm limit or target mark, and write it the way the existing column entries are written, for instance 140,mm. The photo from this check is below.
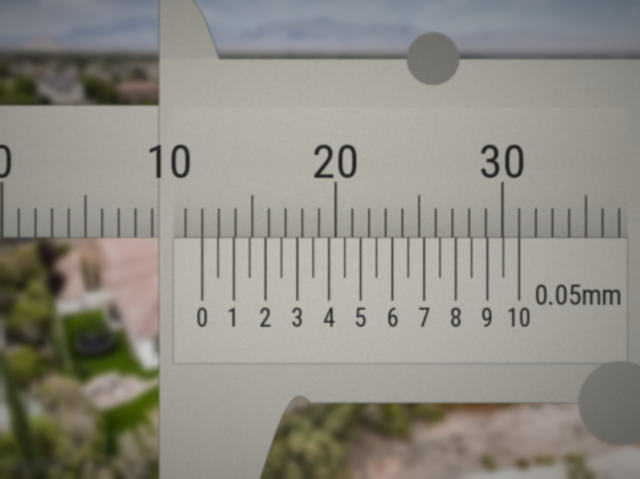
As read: 12.0,mm
